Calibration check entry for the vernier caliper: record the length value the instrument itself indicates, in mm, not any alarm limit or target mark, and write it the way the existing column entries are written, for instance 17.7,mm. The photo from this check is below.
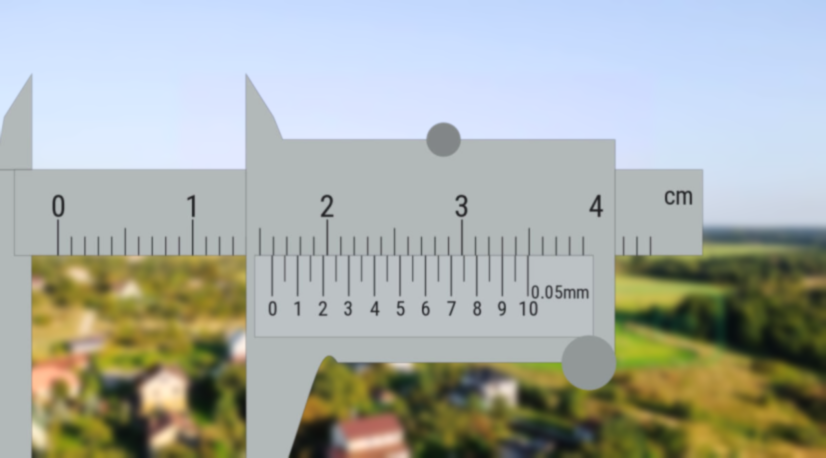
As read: 15.9,mm
